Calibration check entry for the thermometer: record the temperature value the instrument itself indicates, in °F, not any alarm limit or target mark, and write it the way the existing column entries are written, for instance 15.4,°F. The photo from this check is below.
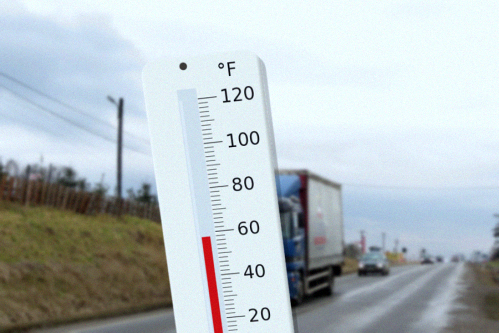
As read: 58,°F
